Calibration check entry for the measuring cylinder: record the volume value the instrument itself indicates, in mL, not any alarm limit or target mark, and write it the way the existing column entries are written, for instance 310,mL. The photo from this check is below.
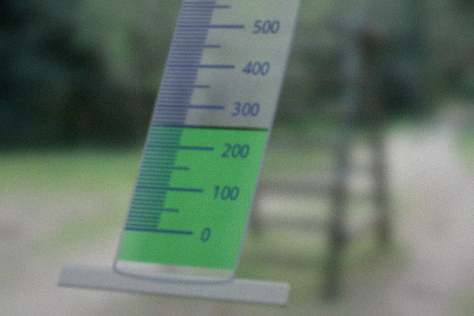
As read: 250,mL
